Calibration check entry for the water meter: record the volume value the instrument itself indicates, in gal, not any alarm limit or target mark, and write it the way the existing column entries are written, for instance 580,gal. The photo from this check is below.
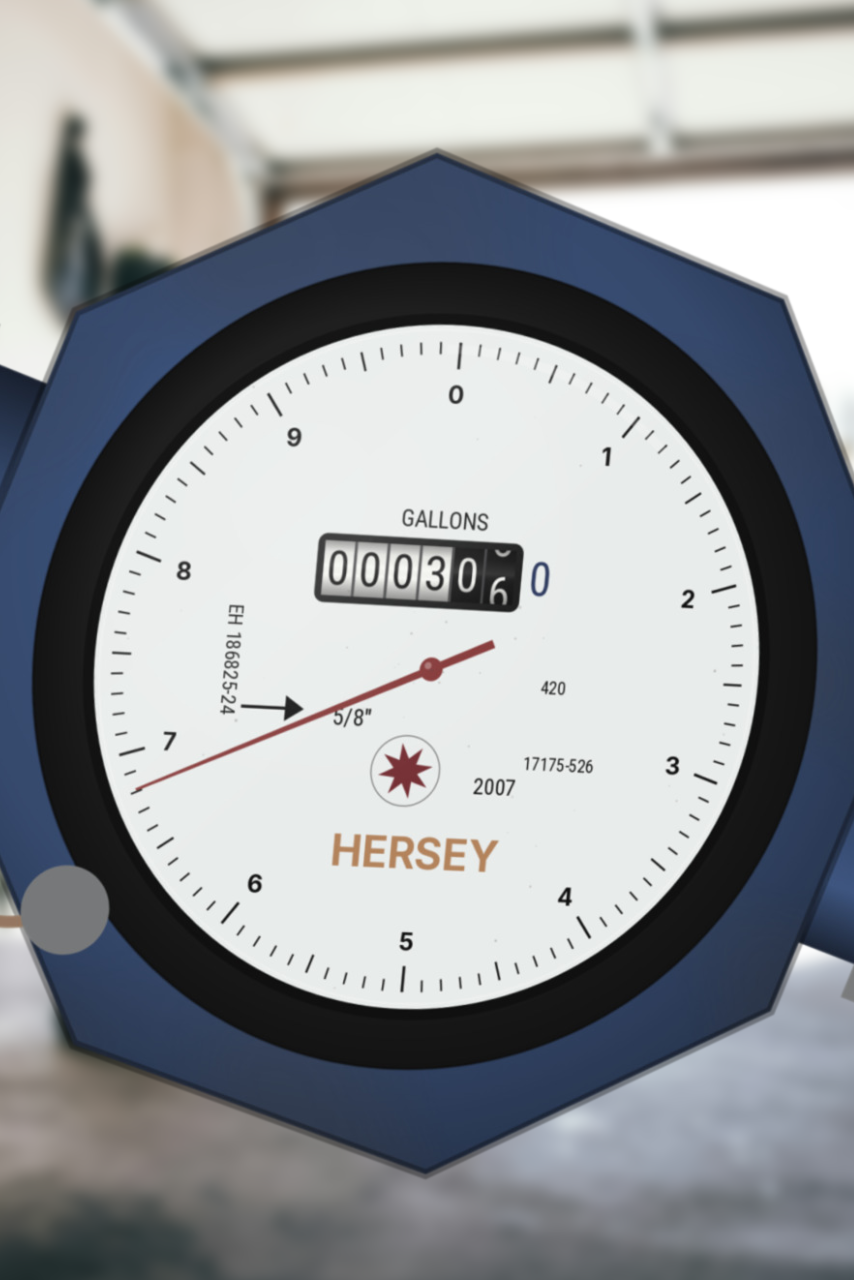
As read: 3056.8,gal
